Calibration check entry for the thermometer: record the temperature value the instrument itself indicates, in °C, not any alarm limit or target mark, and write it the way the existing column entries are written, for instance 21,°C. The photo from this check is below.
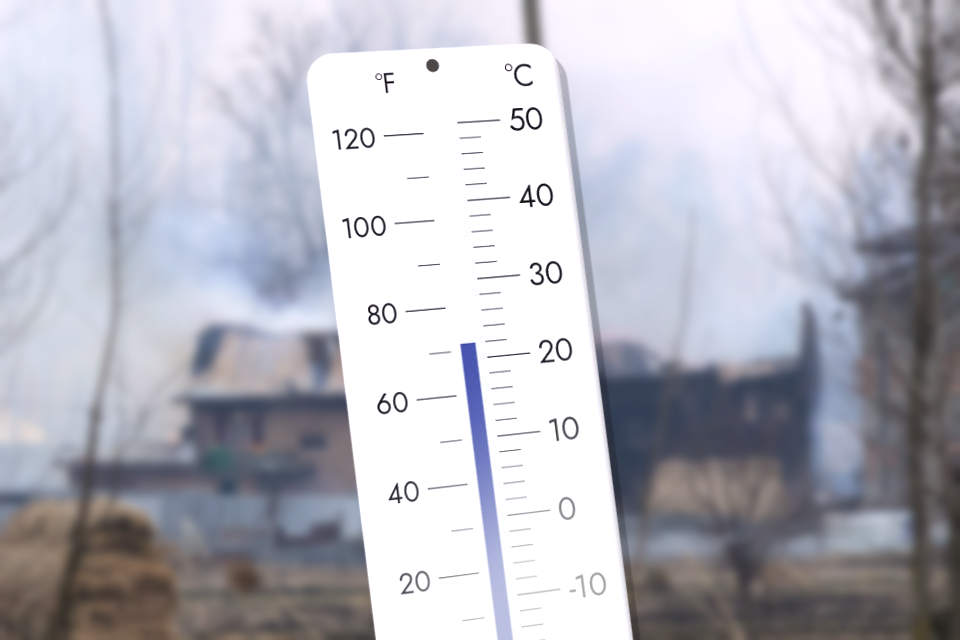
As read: 22,°C
